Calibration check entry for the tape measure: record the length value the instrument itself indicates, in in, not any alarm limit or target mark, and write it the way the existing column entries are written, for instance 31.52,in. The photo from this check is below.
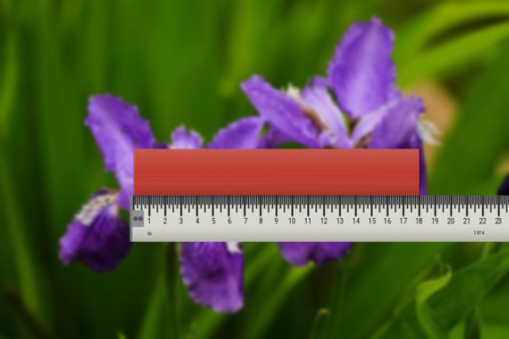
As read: 18,in
